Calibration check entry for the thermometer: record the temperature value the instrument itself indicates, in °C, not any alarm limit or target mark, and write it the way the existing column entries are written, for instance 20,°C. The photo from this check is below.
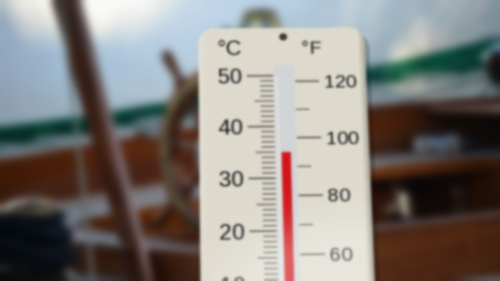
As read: 35,°C
